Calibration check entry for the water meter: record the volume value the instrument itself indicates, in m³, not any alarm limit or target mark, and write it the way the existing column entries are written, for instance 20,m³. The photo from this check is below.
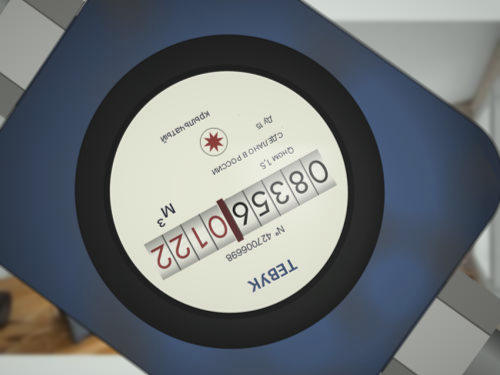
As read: 8356.0122,m³
